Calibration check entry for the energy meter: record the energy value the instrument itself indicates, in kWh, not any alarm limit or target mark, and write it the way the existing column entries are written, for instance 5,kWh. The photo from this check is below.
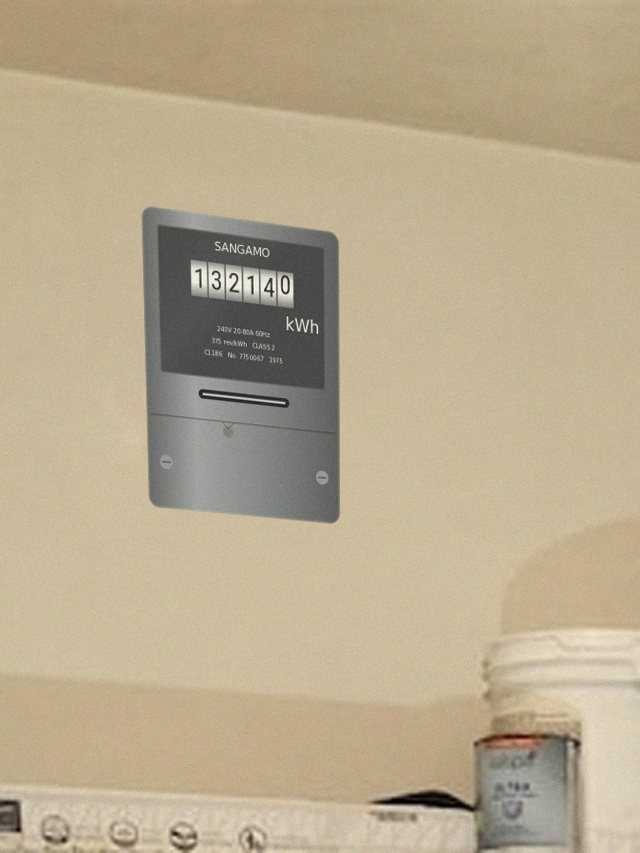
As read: 132140,kWh
